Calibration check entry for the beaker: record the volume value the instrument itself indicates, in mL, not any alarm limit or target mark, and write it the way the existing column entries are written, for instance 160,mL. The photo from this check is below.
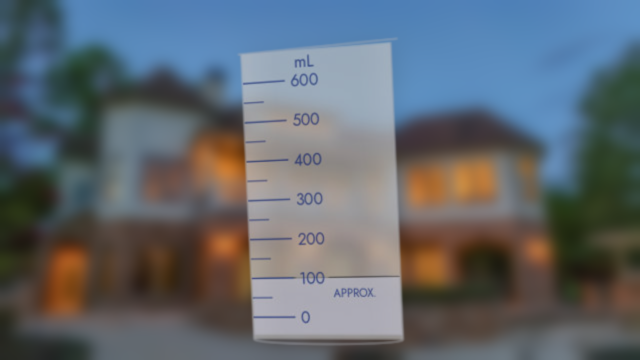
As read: 100,mL
